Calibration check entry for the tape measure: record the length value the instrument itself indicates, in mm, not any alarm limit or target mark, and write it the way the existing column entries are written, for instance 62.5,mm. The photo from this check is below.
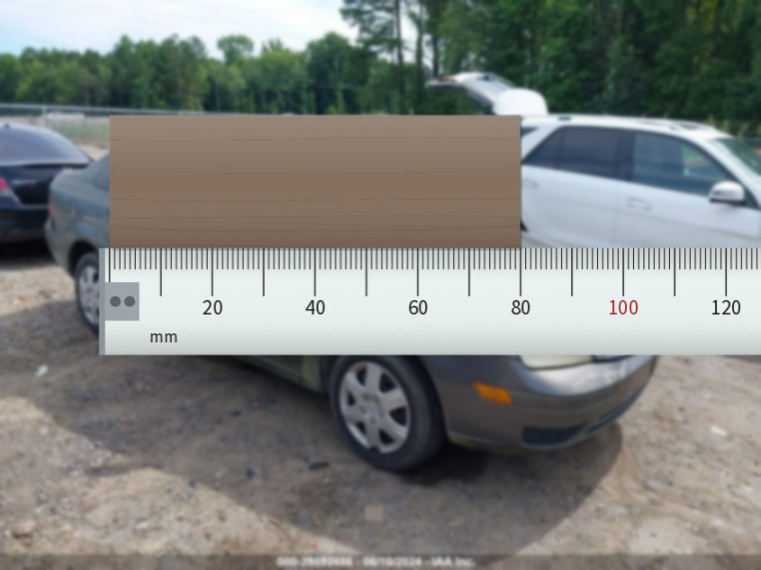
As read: 80,mm
